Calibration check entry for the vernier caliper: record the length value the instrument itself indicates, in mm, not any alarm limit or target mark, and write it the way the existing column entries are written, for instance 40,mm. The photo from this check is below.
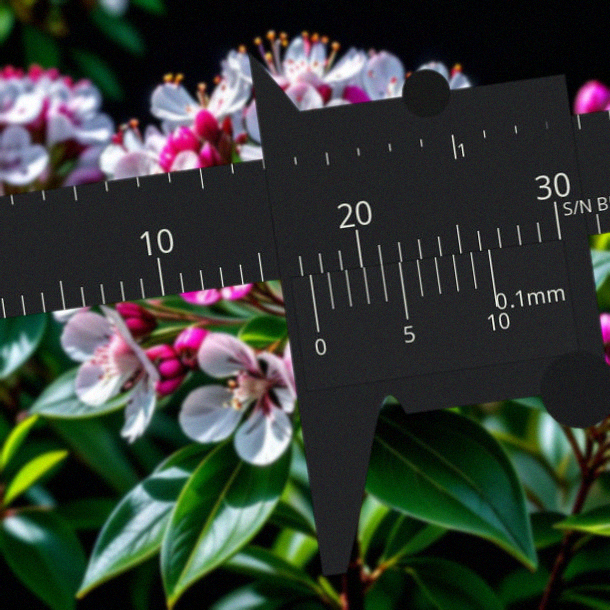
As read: 17.4,mm
